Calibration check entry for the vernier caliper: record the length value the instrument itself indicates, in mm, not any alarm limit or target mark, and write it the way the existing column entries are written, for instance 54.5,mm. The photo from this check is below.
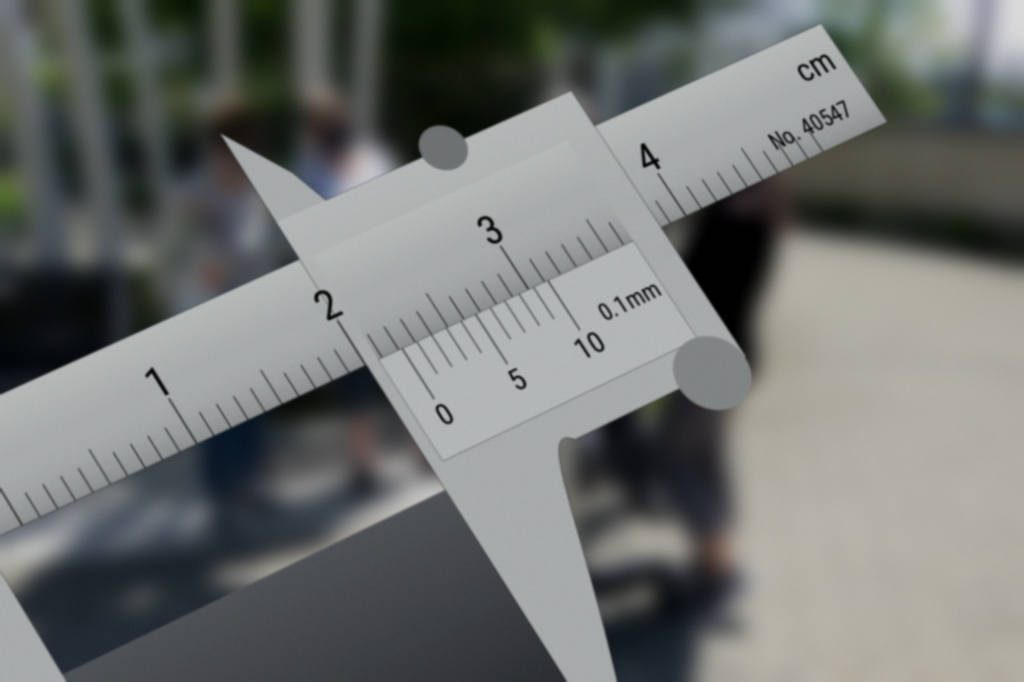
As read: 22.2,mm
